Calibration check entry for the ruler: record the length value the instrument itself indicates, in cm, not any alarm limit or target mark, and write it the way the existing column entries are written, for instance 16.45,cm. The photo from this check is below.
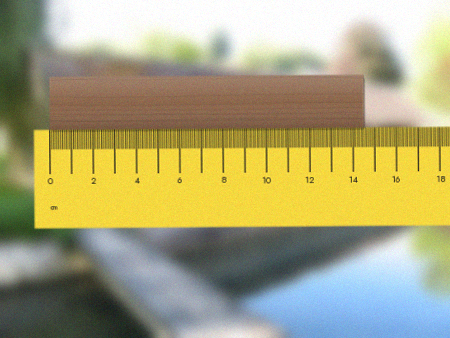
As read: 14.5,cm
